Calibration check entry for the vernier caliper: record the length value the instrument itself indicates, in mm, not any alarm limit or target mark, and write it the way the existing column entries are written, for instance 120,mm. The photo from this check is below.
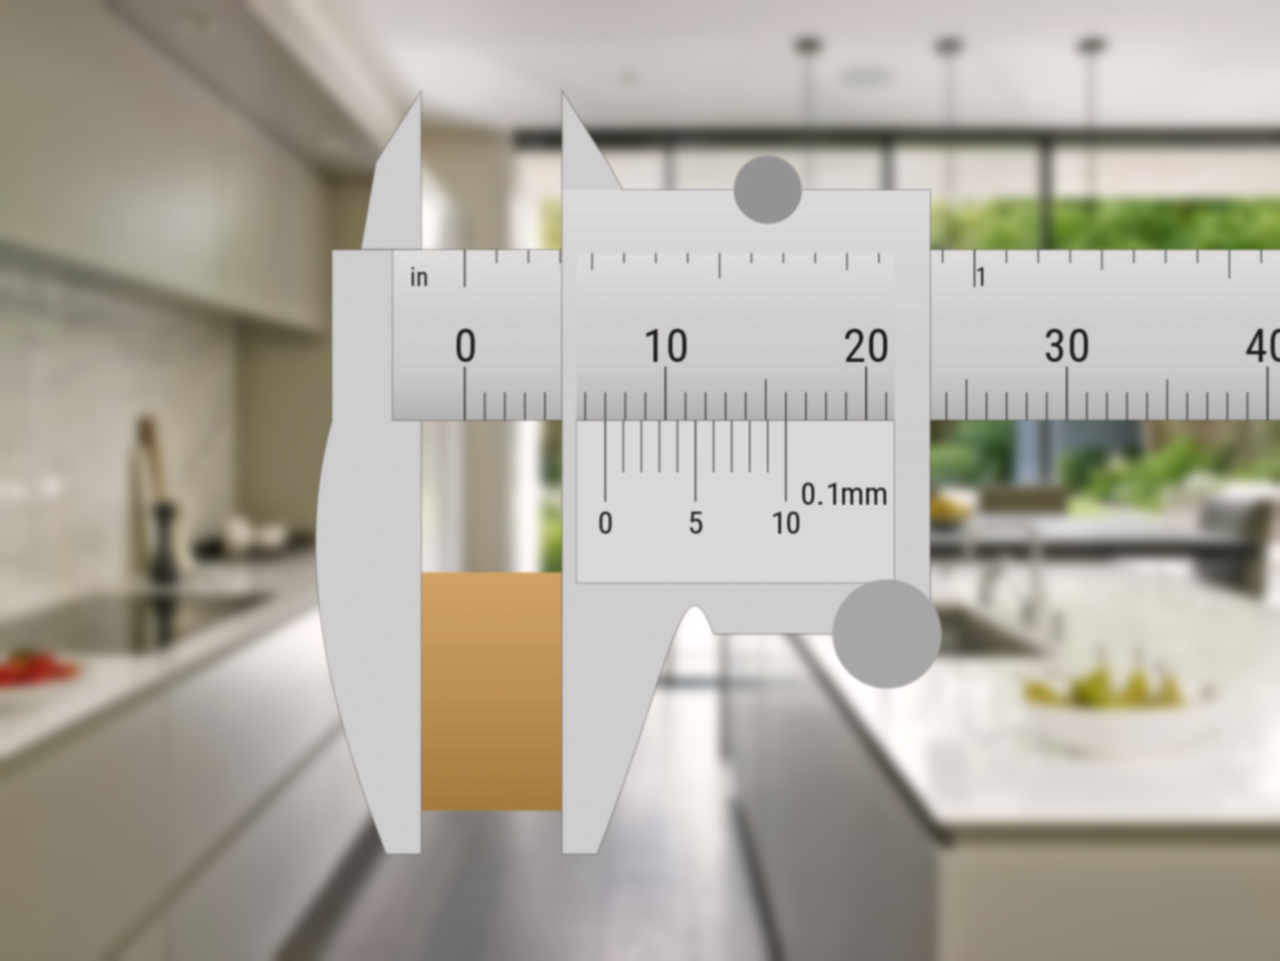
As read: 7.0,mm
